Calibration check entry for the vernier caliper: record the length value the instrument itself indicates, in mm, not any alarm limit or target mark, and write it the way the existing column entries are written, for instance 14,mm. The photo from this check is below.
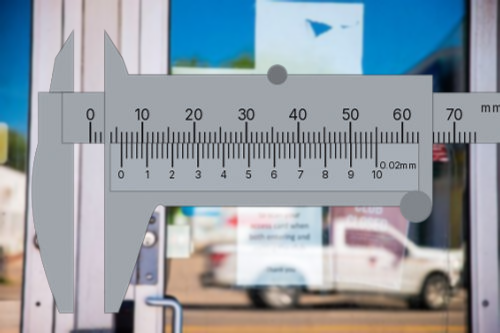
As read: 6.0,mm
